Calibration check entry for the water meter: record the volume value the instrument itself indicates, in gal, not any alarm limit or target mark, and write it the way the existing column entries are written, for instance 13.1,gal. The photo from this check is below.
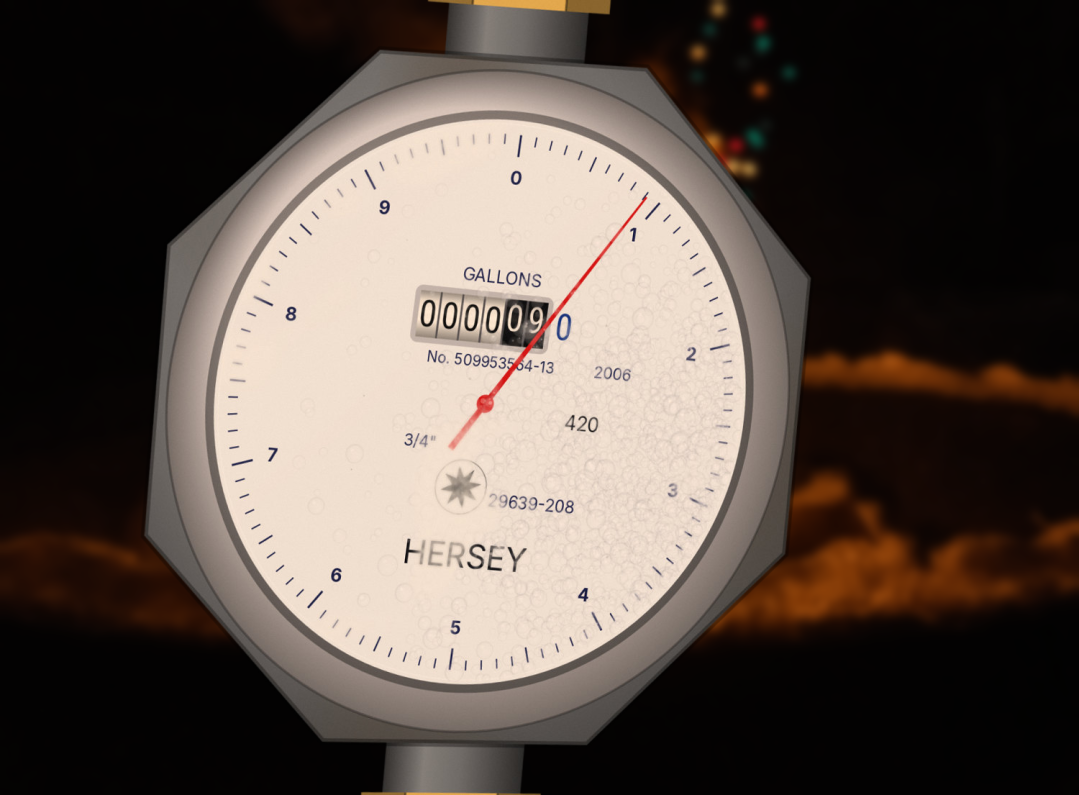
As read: 90.9,gal
